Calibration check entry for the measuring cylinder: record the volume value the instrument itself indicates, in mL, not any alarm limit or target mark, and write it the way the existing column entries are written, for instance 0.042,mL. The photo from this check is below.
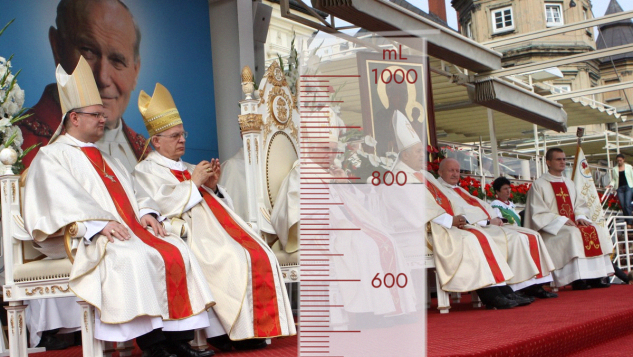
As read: 790,mL
